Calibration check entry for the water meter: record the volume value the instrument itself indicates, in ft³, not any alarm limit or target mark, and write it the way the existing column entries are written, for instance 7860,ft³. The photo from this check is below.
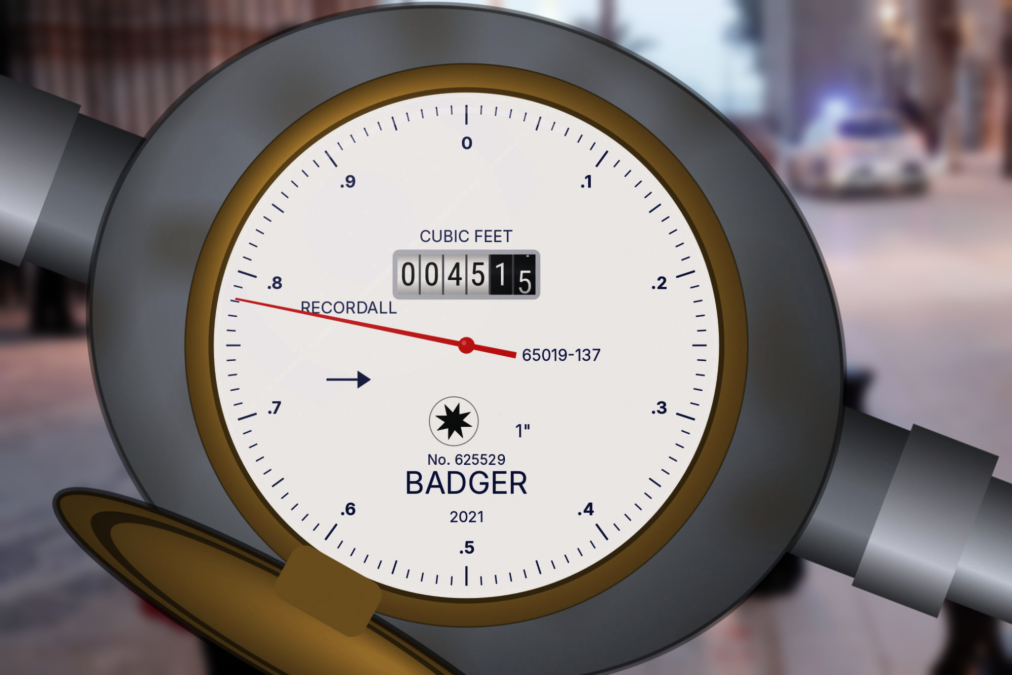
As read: 4514.78,ft³
